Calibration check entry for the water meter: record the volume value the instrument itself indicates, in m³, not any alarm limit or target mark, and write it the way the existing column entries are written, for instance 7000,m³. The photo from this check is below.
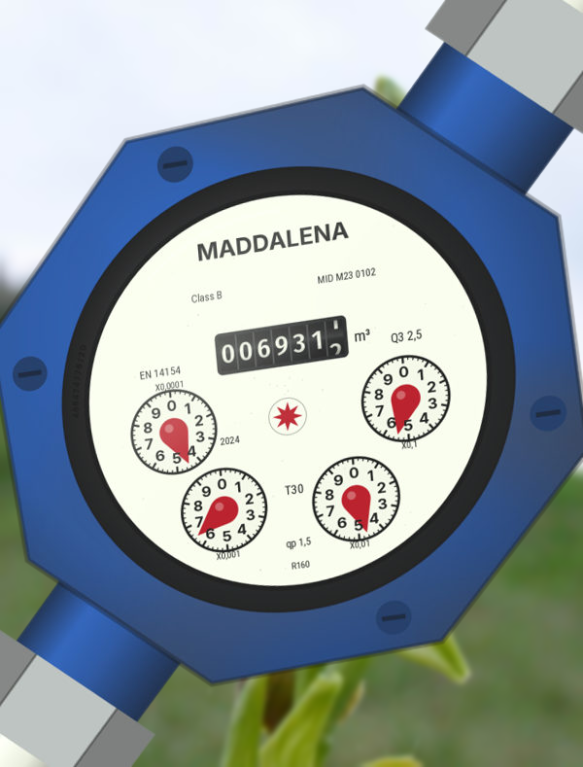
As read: 69311.5464,m³
